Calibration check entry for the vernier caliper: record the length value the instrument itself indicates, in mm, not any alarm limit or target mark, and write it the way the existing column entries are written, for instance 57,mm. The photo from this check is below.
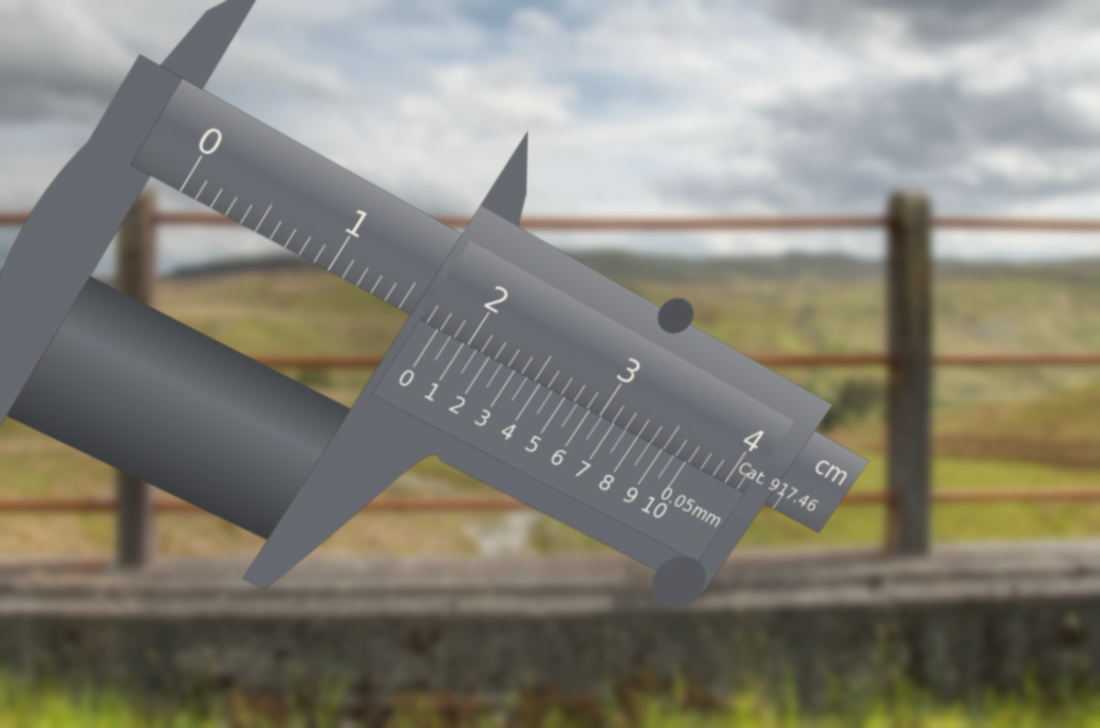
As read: 17.8,mm
